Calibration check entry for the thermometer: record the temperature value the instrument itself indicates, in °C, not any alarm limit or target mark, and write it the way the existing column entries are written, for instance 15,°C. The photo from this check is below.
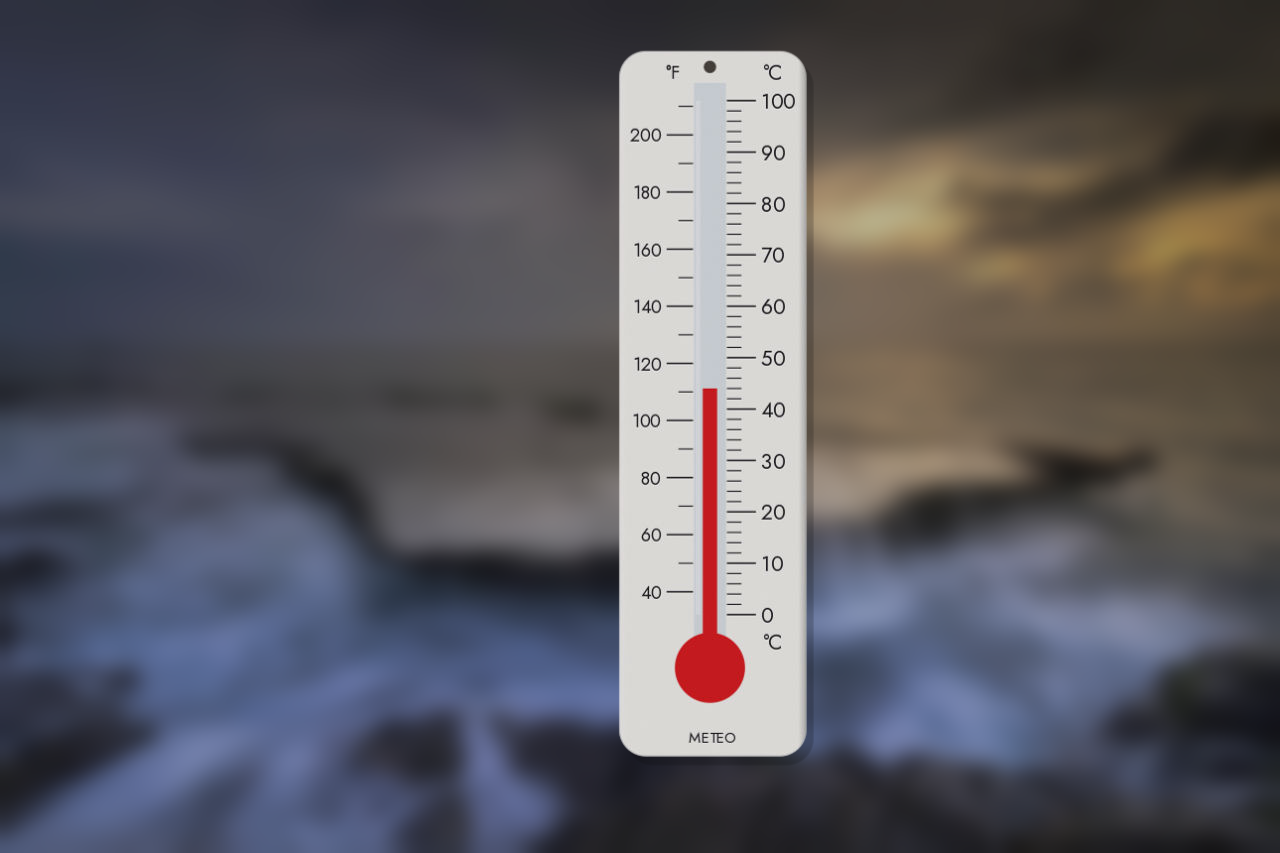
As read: 44,°C
